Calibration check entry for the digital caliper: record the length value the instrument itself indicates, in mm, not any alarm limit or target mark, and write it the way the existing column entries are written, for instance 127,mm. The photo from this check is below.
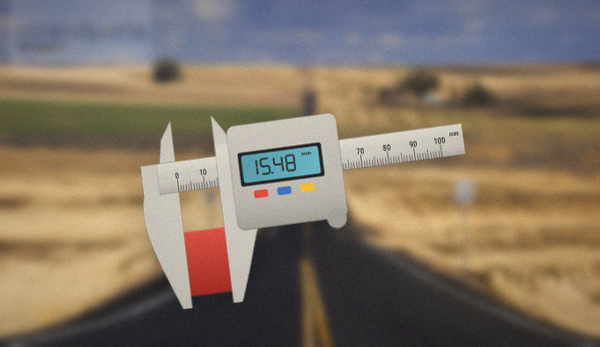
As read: 15.48,mm
